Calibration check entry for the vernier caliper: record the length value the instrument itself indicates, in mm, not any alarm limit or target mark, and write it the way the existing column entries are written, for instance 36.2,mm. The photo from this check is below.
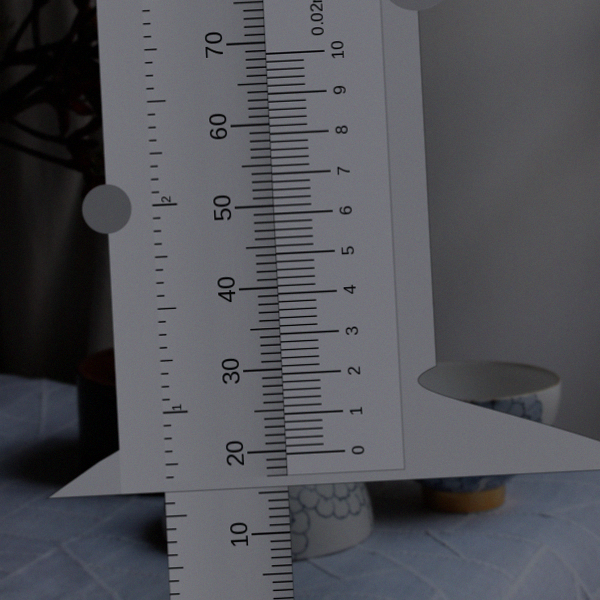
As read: 19.6,mm
